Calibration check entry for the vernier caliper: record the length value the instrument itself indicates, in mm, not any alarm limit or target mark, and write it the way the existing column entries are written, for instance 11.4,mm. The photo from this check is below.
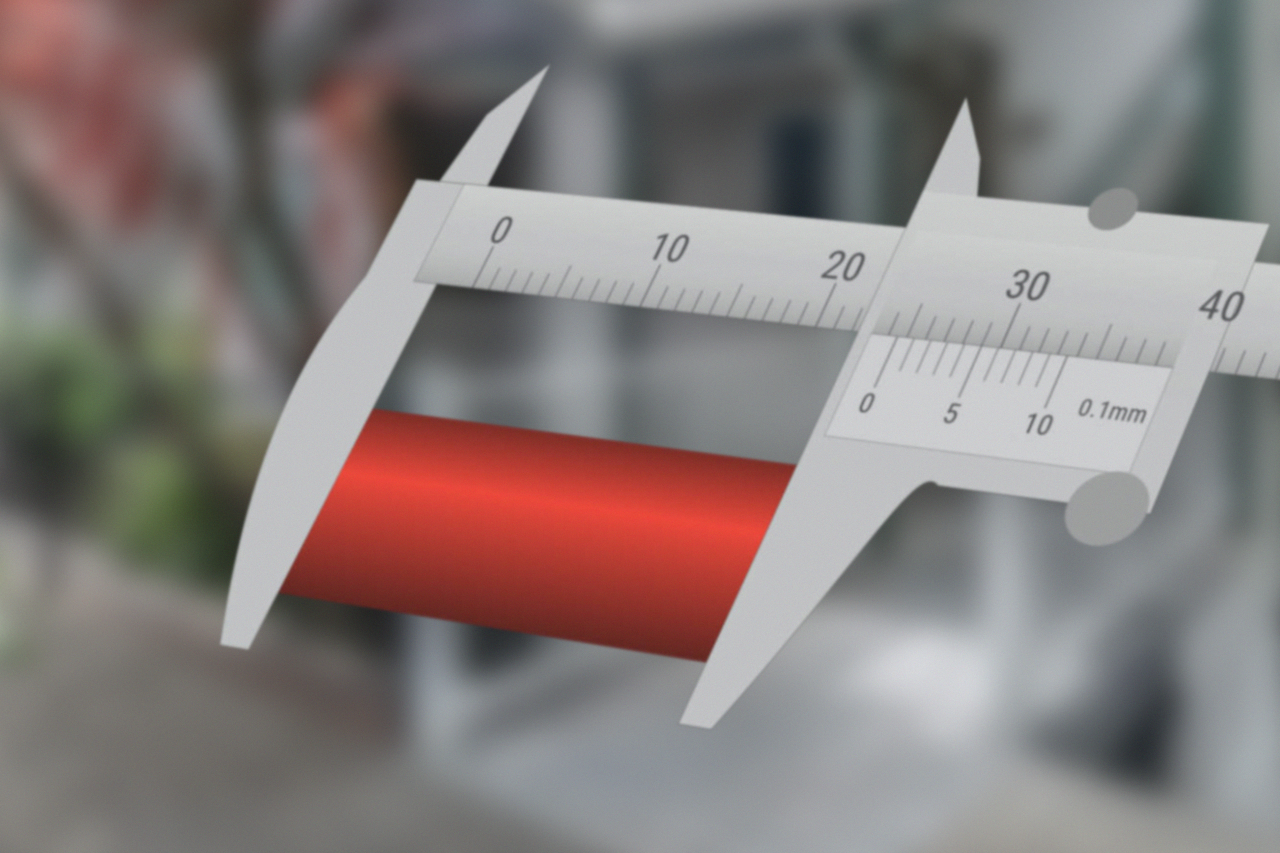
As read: 24.5,mm
